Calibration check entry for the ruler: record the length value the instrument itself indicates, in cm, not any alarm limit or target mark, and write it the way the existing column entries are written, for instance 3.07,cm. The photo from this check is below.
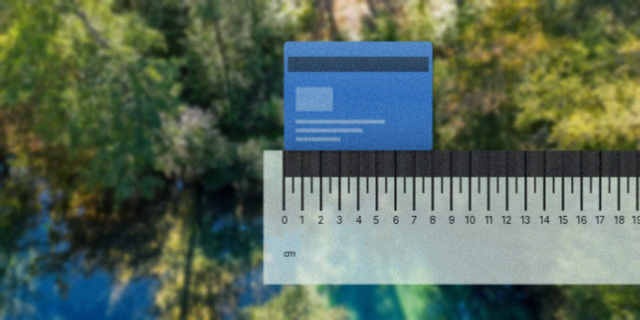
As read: 8,cm
